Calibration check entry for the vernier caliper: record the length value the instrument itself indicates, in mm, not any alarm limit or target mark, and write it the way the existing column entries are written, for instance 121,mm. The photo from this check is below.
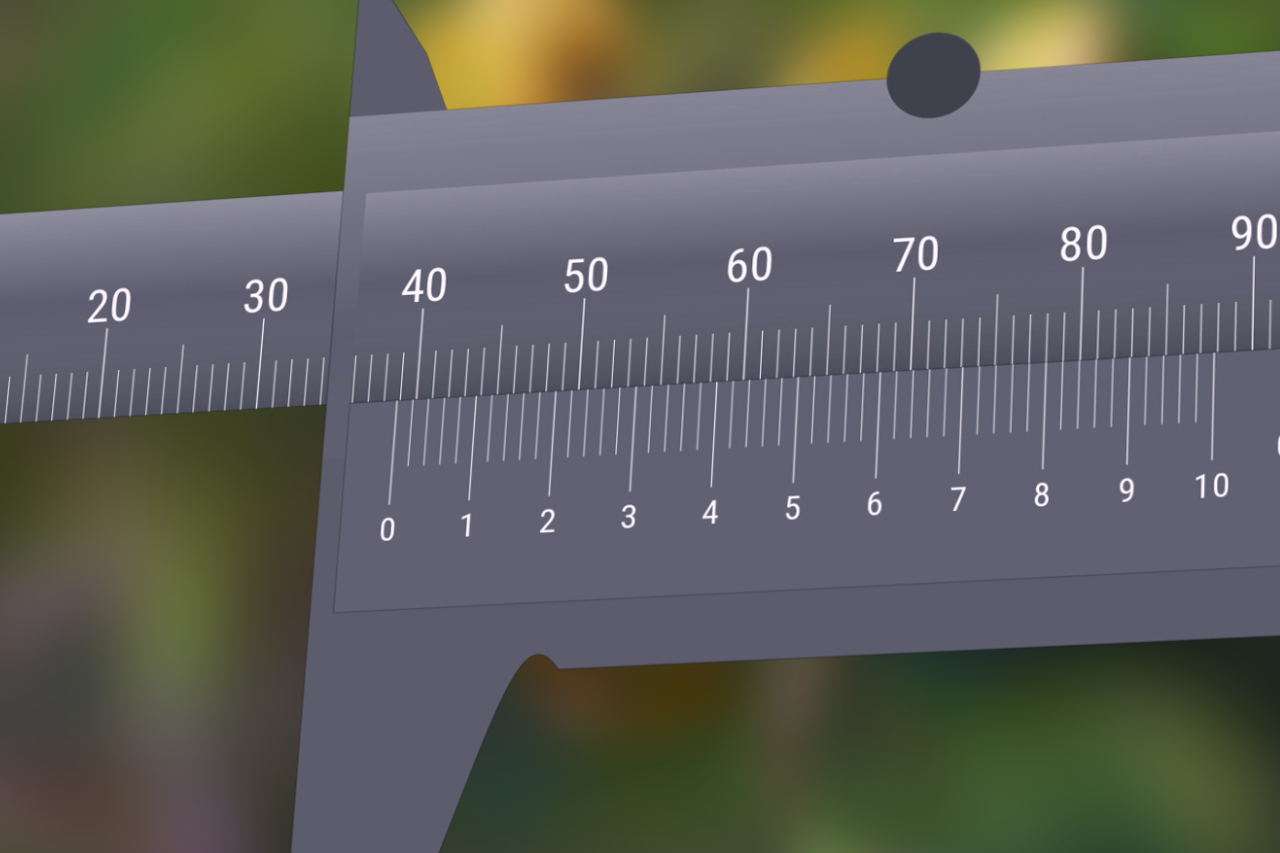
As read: 38.8,mm
